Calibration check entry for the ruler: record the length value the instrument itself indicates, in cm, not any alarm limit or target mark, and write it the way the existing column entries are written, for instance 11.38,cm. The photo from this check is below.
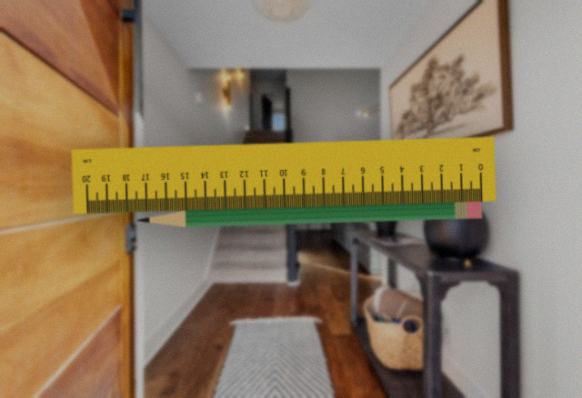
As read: 17.5,cm
